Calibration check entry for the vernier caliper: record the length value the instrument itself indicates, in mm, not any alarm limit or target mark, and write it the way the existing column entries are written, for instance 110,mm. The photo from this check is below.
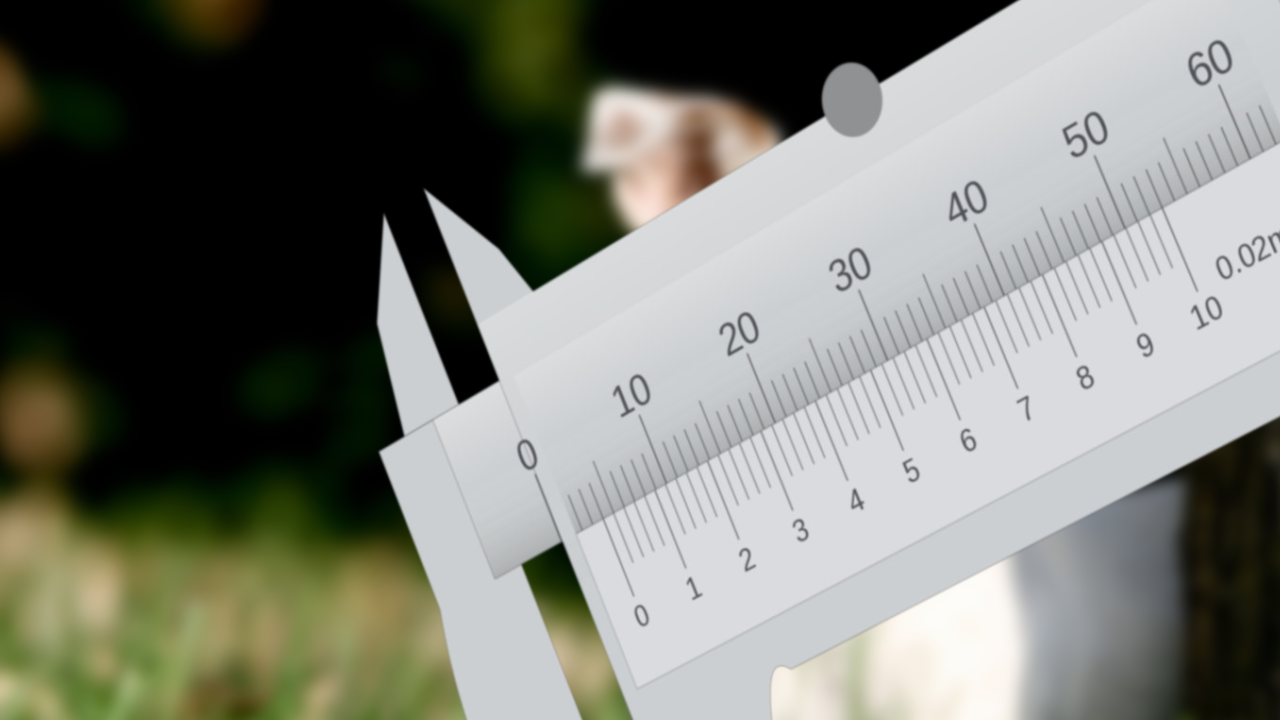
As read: 4.0,mm
